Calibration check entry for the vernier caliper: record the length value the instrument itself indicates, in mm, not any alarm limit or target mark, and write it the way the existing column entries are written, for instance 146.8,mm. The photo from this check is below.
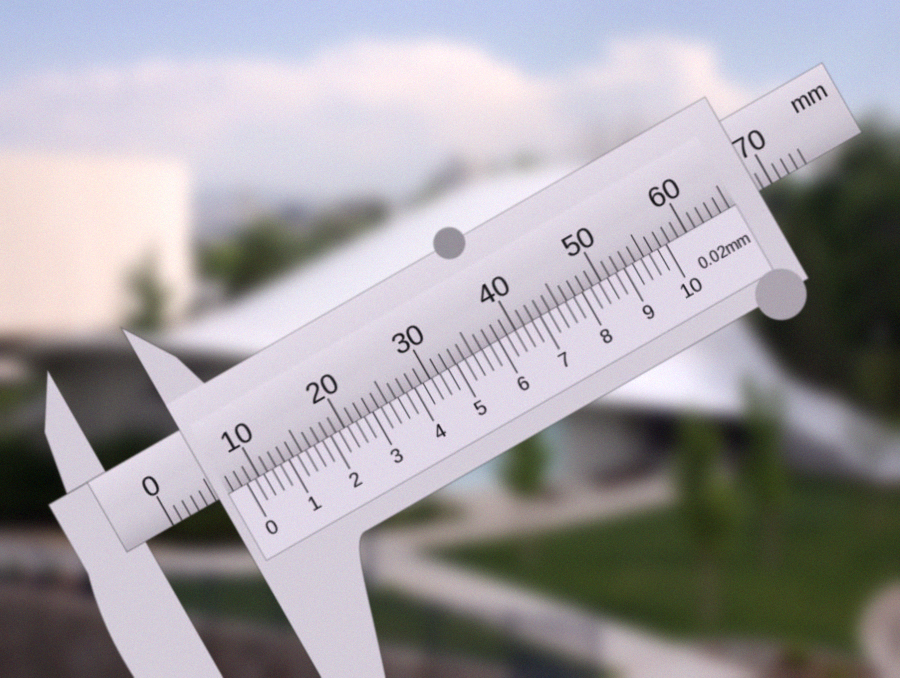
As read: 8.6,mm
